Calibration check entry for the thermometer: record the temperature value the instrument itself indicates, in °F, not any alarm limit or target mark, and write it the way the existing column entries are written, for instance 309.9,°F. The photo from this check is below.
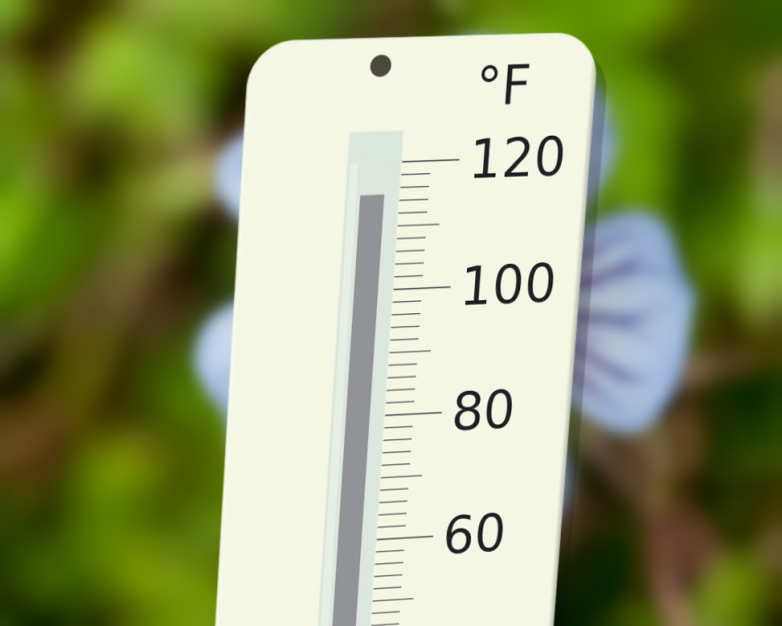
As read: 115,°F
